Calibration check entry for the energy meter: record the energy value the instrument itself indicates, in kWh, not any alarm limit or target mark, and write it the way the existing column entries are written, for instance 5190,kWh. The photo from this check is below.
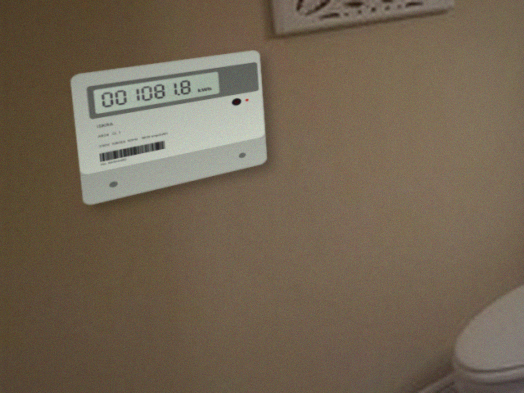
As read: 1081.8,kWh
